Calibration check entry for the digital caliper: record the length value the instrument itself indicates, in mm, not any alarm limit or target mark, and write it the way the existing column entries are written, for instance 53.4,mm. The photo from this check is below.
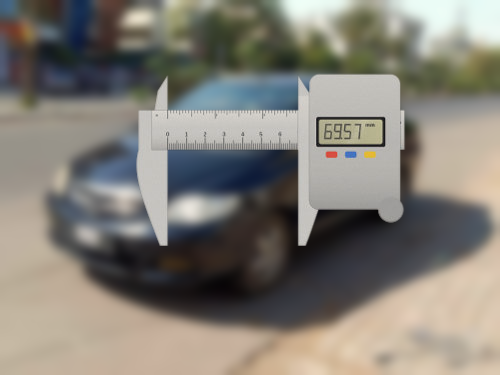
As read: 69.57,mm
